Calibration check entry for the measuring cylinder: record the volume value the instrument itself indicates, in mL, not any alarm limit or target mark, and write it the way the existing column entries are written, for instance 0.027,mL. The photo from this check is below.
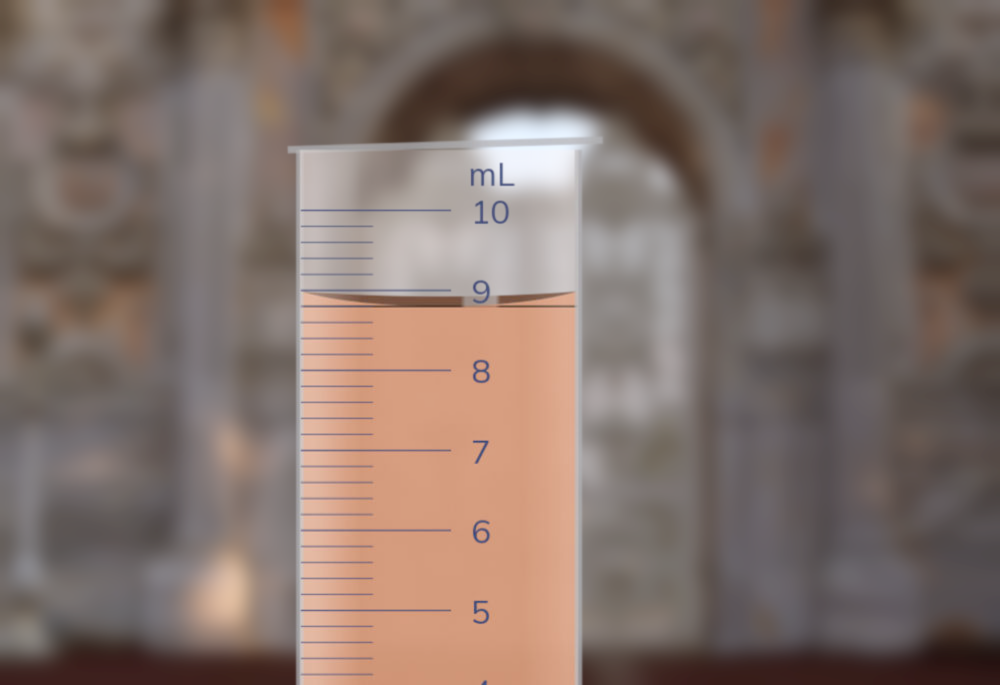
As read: 8.8,mL
